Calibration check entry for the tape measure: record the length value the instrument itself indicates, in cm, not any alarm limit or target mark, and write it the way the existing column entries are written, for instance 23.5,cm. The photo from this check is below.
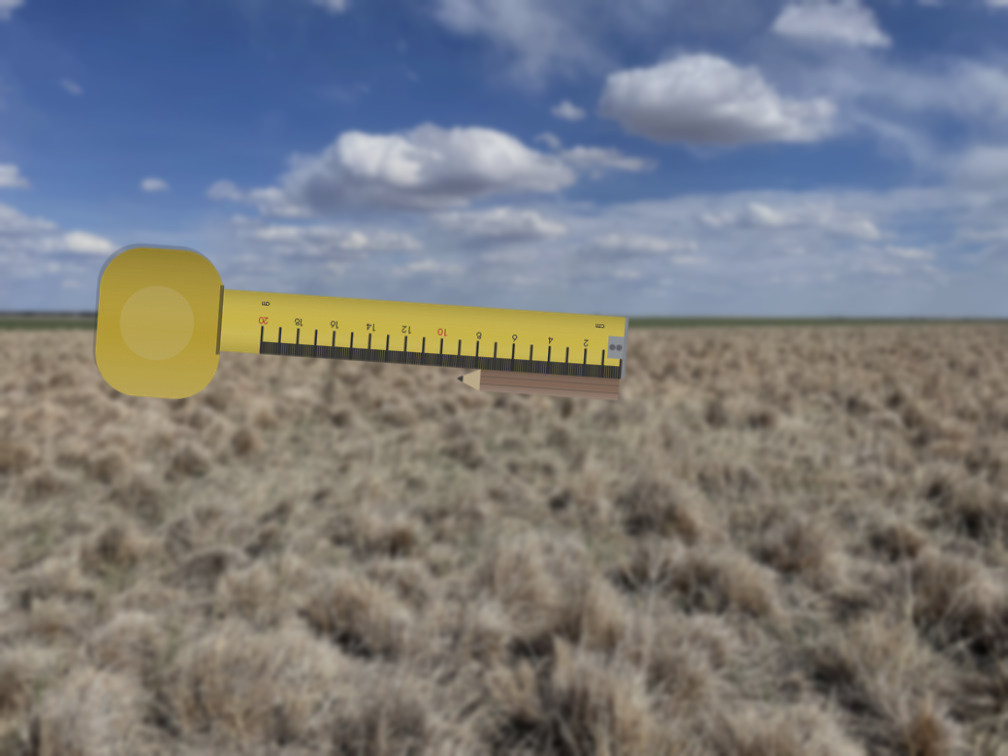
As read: 9,cm
